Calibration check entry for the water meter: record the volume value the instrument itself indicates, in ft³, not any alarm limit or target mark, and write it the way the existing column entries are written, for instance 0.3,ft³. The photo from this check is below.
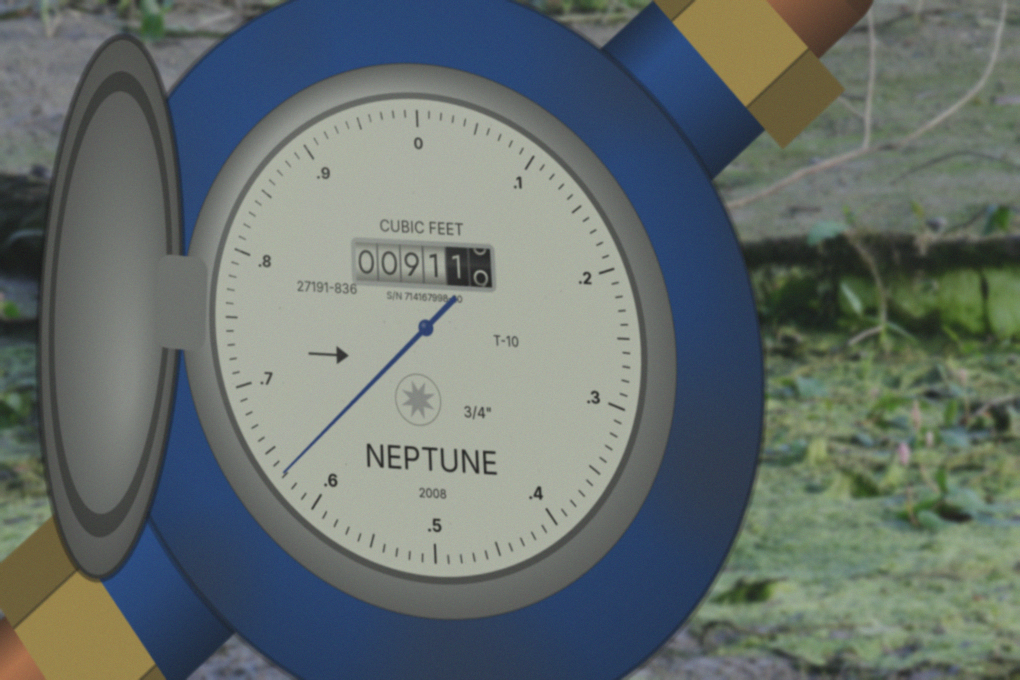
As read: 9118.63,ft³
